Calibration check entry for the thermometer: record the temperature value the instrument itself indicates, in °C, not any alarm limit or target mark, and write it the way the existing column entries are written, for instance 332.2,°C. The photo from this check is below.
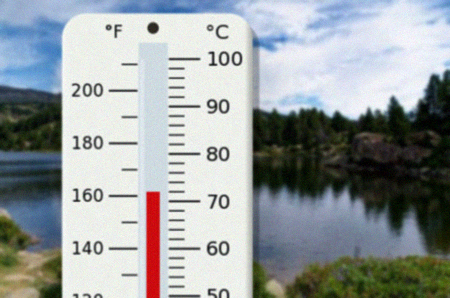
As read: 72,°C
